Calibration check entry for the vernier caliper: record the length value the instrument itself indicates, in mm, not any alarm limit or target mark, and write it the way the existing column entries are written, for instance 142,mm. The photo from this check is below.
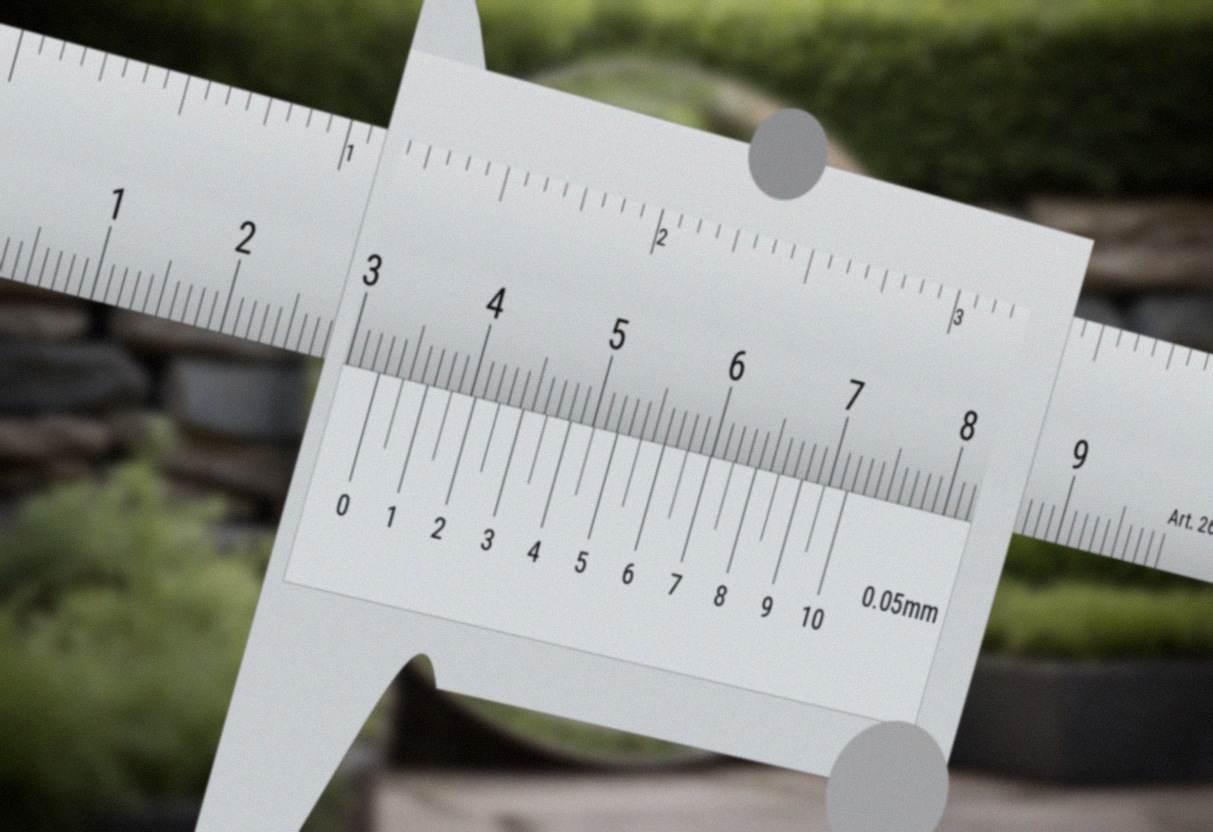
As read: 32.6,mm
